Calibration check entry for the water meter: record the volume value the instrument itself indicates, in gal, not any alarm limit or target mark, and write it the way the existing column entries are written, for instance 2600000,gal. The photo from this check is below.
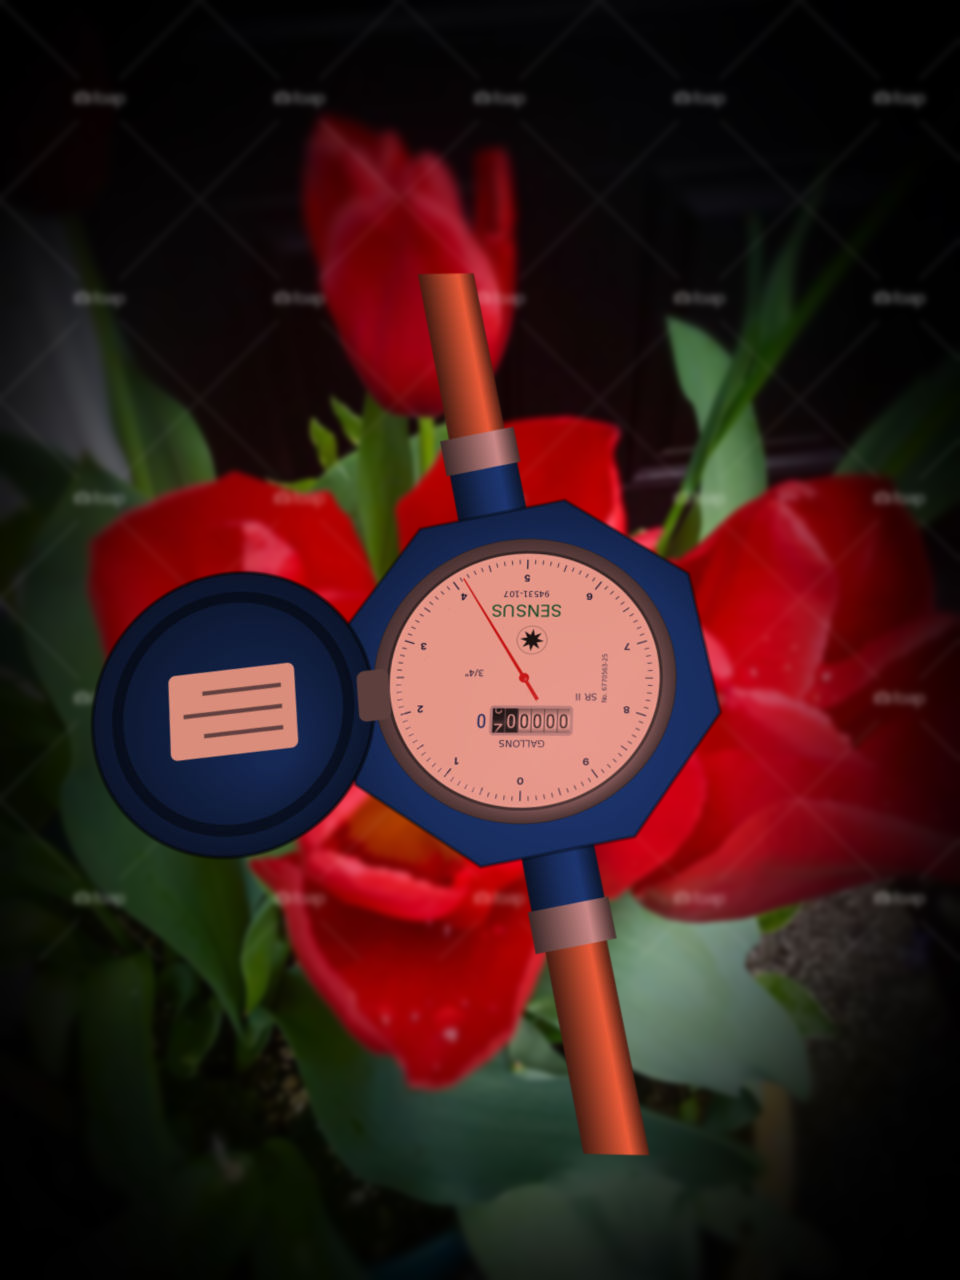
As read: 24.1,gal
